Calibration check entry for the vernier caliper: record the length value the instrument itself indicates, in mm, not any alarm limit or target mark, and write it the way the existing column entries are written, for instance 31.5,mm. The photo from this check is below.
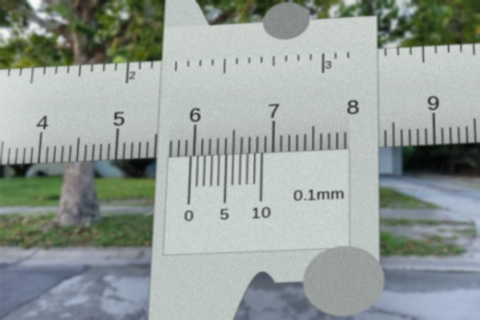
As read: 59.6,mm
